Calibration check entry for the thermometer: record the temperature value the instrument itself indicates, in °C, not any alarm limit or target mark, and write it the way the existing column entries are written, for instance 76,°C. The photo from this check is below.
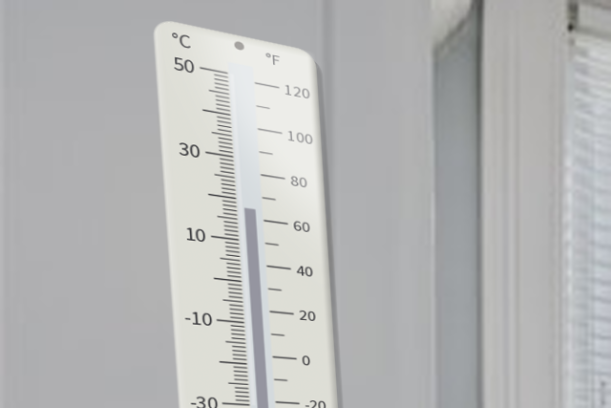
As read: 18,°C
